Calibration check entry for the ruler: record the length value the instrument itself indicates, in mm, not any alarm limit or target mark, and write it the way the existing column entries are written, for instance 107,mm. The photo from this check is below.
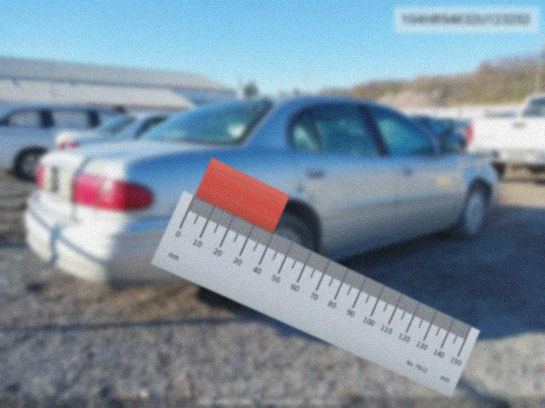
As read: 40,mm
